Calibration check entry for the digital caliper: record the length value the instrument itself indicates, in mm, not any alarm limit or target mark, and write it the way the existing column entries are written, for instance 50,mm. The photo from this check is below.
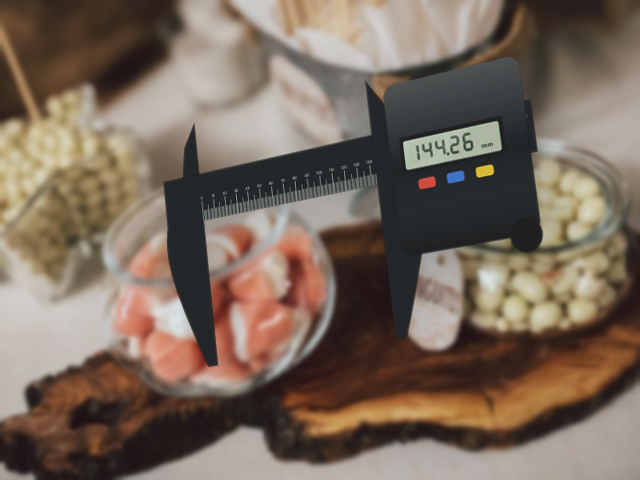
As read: 144.26,mm
